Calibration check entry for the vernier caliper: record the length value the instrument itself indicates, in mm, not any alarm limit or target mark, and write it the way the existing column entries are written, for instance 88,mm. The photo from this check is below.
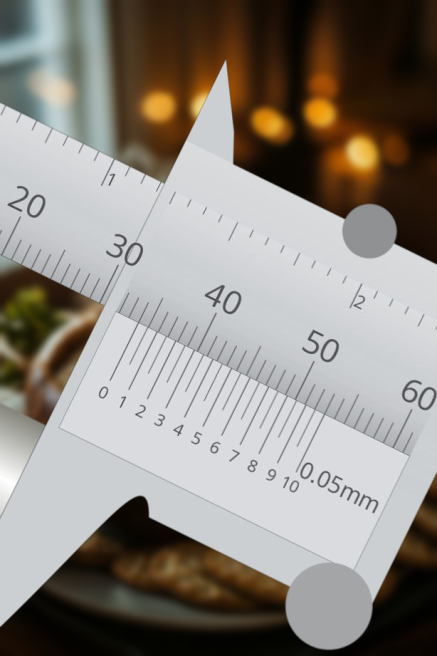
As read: 34.0,mm
